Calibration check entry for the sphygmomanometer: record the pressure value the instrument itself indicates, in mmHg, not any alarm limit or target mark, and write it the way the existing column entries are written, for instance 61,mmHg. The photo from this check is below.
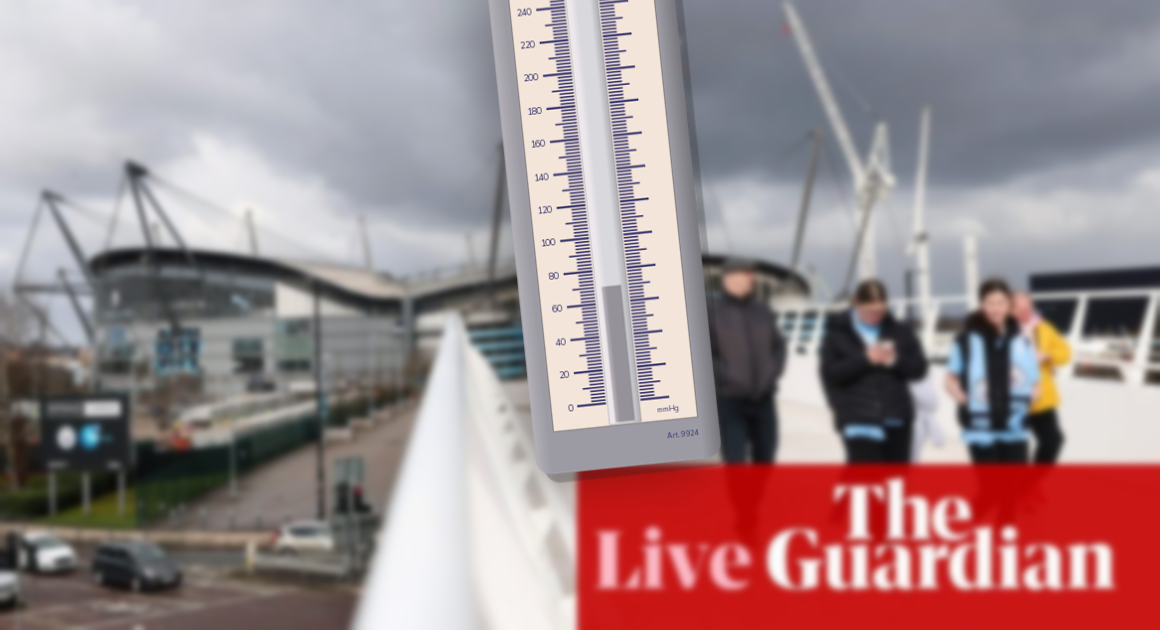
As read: 70,mmHg
